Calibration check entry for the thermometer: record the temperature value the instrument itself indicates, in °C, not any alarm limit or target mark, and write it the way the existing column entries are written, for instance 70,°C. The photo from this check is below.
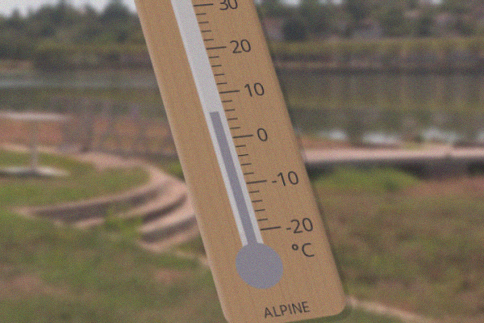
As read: 6,°C
